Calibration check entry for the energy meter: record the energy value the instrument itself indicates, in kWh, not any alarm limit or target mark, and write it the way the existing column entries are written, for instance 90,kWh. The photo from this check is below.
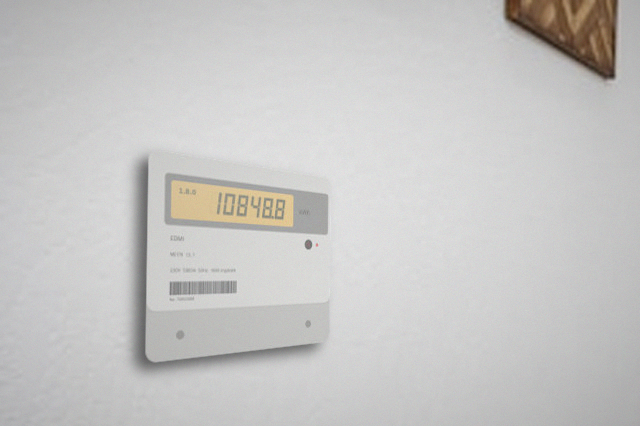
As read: 10848.8,kWh
